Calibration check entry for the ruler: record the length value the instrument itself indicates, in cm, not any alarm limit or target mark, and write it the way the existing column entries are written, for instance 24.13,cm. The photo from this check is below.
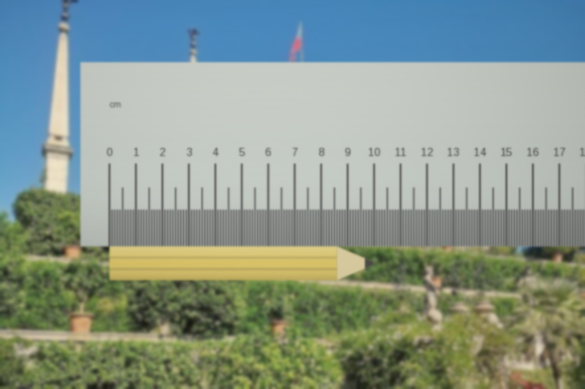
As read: 10,cm
